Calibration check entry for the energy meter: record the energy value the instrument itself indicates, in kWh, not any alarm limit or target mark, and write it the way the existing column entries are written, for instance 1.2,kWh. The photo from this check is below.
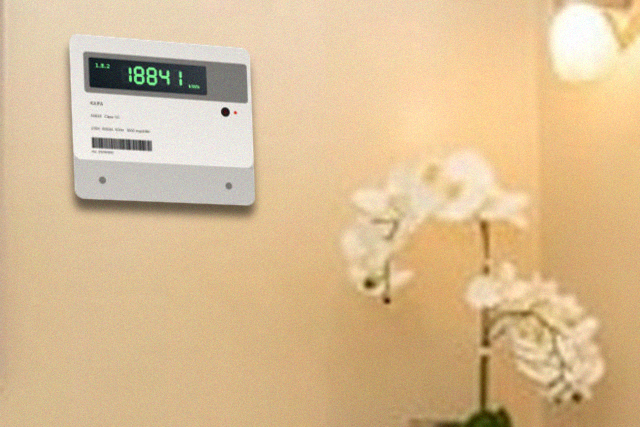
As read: 18841,kWh
